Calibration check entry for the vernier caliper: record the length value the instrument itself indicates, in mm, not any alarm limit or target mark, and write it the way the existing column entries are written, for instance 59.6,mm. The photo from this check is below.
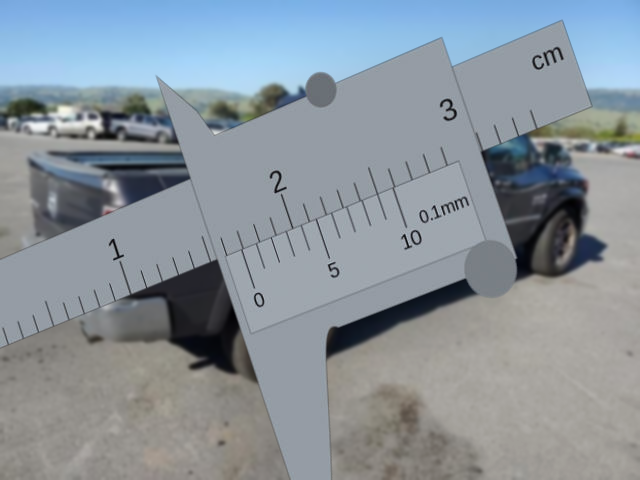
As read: 16.9,mm
